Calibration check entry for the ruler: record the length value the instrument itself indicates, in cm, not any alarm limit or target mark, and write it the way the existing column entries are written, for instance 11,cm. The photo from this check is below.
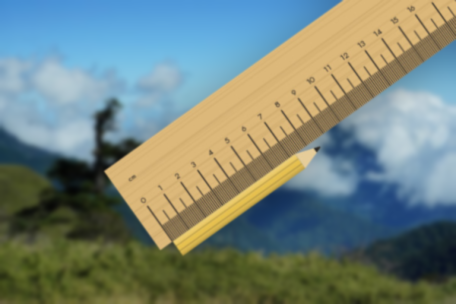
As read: 8.5,cm
